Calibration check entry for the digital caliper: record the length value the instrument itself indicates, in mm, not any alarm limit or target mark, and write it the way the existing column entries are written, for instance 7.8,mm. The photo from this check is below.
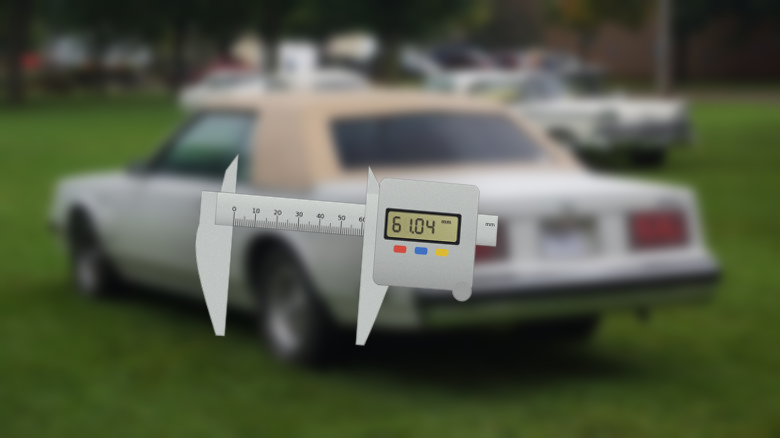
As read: 61.04,mm
